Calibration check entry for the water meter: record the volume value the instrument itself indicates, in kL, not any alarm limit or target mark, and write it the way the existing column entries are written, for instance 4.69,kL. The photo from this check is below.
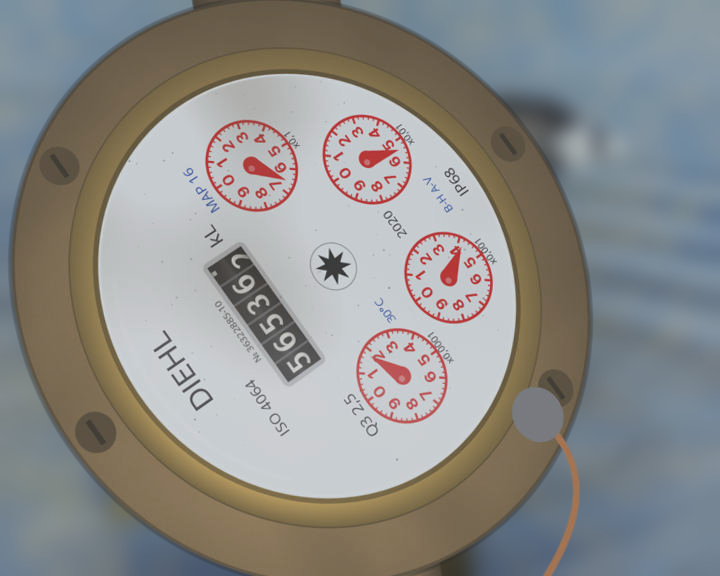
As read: 565361.6541,kL
